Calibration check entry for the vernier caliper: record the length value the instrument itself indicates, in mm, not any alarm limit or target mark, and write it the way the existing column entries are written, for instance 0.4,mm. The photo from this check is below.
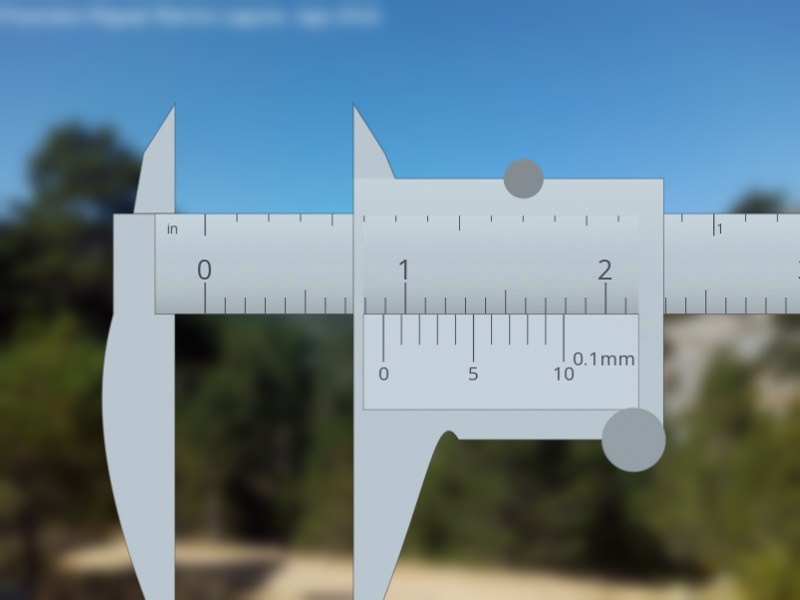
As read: 8.9,mm
